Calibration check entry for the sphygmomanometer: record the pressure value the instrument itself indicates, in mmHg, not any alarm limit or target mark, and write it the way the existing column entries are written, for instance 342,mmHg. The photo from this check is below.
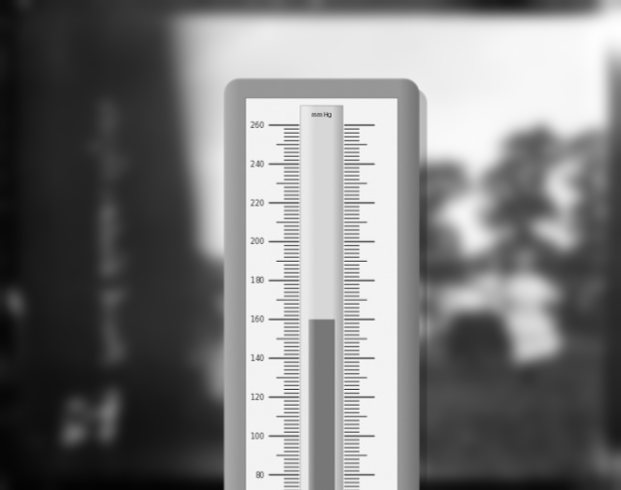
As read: 160,mmHg
